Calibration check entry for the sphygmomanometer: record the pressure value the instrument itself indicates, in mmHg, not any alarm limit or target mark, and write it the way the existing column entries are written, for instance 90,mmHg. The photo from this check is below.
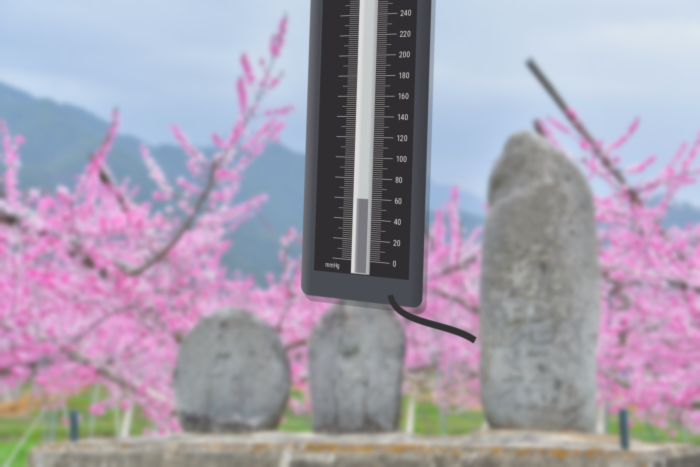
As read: 60,mmHg
